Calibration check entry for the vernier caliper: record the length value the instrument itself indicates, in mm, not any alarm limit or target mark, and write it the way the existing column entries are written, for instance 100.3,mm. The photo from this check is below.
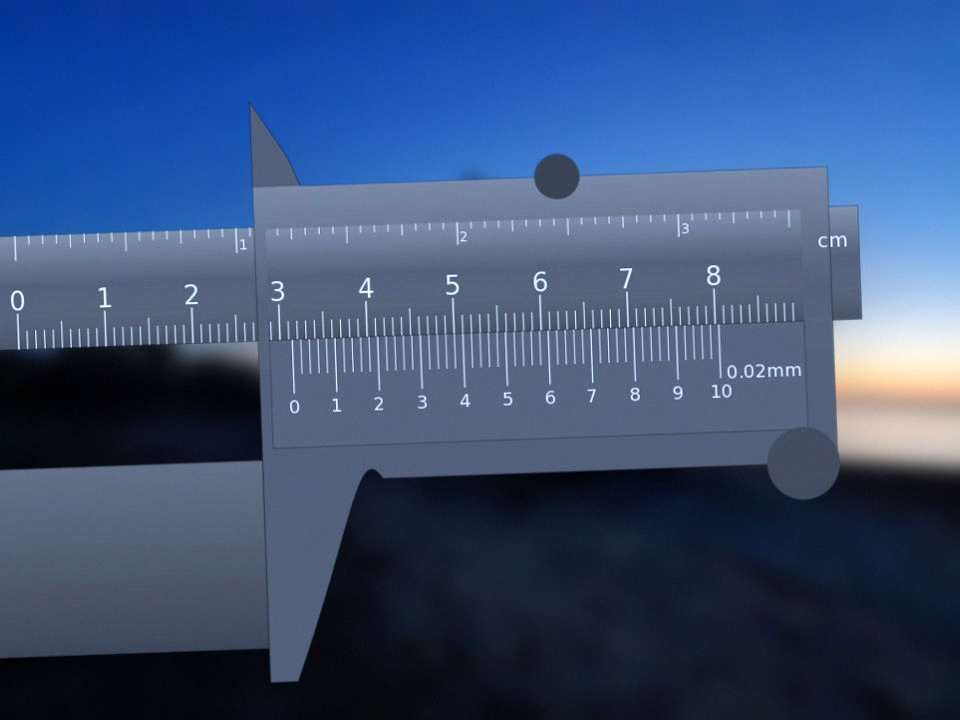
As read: 31.4,mm
